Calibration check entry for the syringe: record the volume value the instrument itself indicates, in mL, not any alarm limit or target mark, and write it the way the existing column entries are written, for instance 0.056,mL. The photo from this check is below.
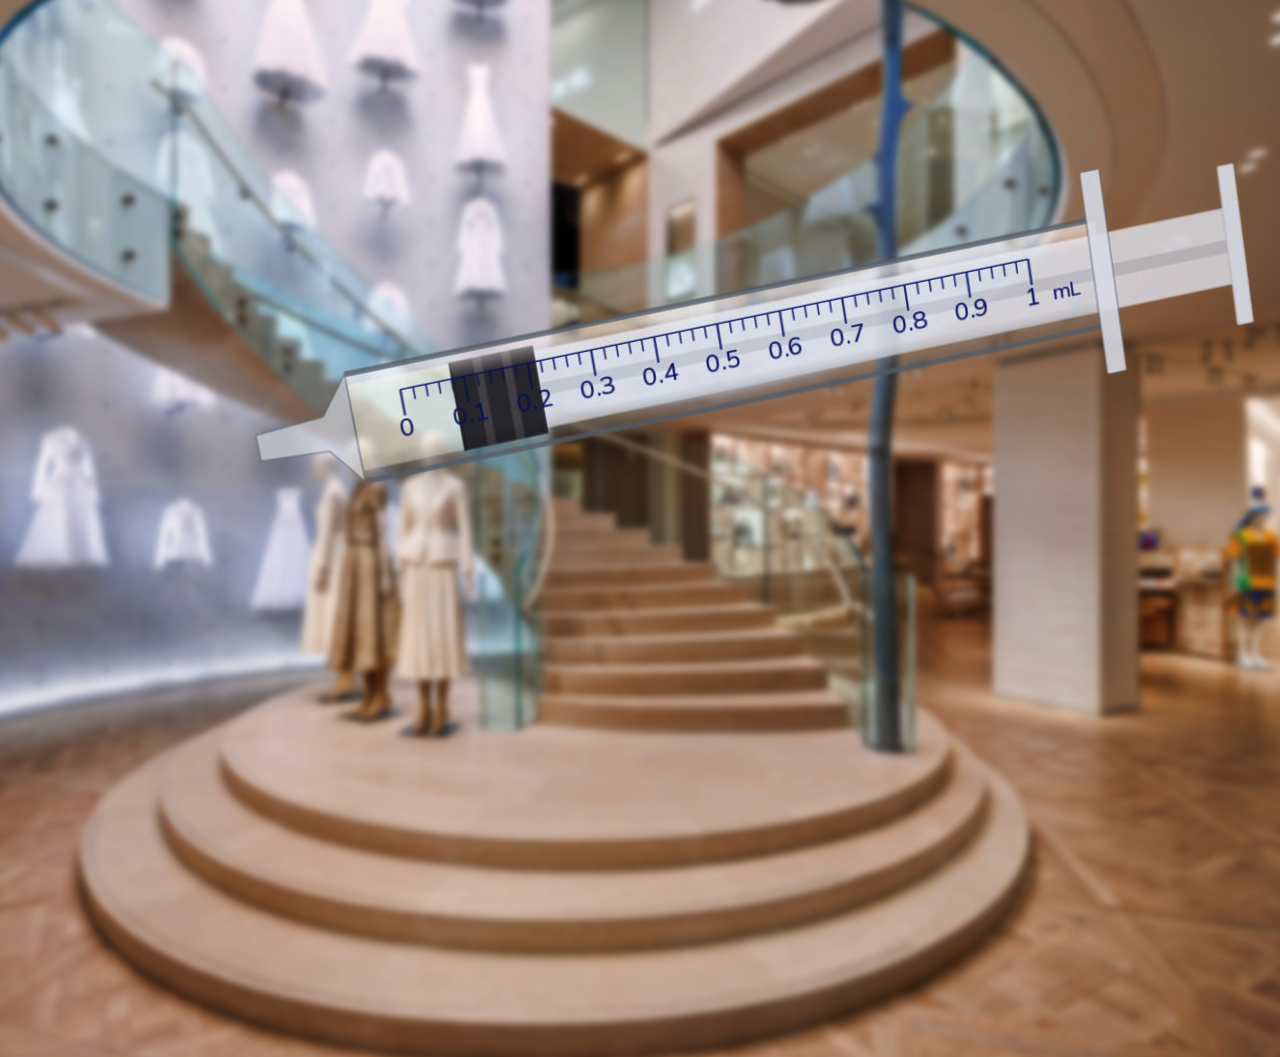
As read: 0.08,mL
